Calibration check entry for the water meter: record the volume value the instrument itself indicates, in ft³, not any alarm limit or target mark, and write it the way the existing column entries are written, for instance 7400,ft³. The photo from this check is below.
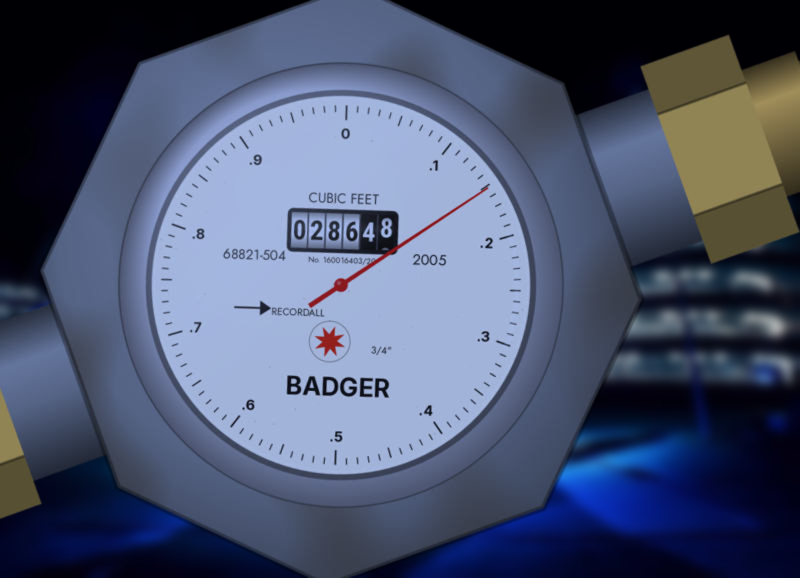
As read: 28648.15,ft³
